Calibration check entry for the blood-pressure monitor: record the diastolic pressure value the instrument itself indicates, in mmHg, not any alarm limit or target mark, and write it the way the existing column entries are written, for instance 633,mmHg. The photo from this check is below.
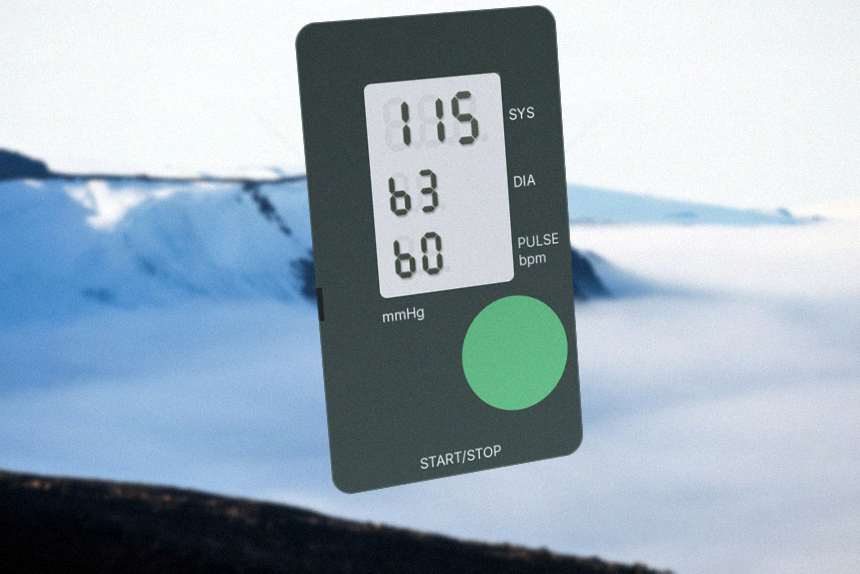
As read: 63,mmHg
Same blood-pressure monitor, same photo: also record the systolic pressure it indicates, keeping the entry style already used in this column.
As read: 115,mmHg
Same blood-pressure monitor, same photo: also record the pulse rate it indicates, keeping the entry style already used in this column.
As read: 60,bpm
